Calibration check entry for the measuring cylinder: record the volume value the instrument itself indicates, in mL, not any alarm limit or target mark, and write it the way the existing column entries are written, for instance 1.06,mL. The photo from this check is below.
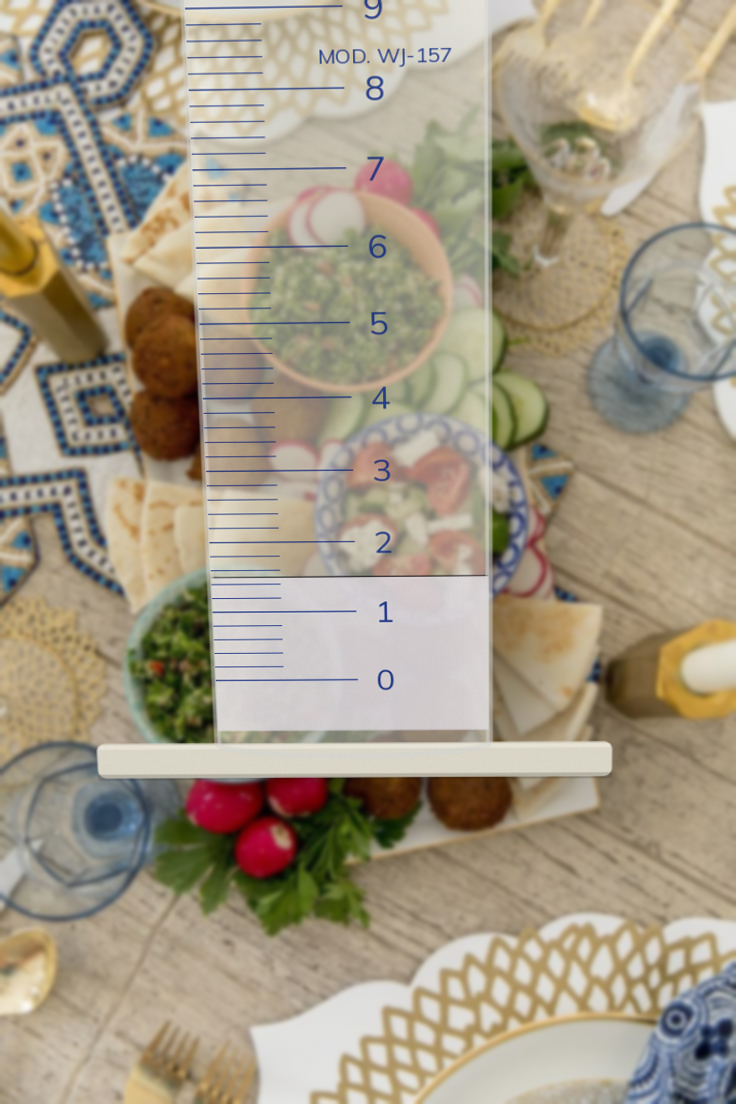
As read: 1.5,mL
